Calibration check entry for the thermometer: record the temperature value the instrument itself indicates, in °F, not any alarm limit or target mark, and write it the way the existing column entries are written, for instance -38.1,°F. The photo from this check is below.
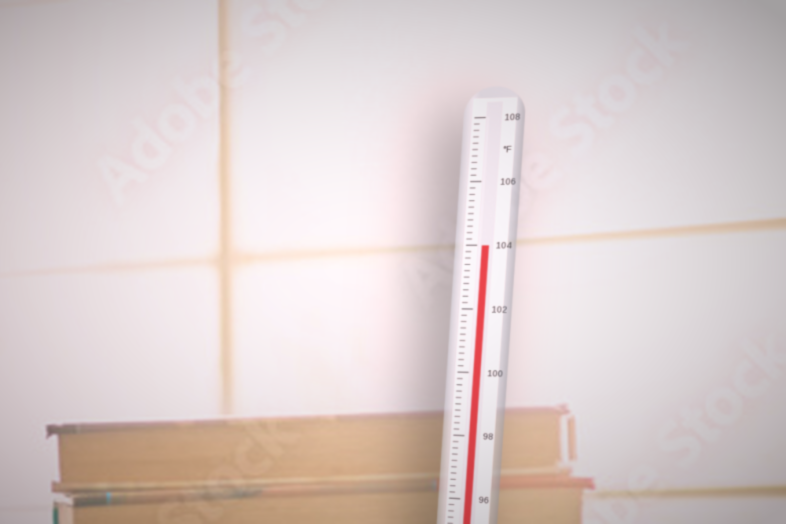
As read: 104,°F
